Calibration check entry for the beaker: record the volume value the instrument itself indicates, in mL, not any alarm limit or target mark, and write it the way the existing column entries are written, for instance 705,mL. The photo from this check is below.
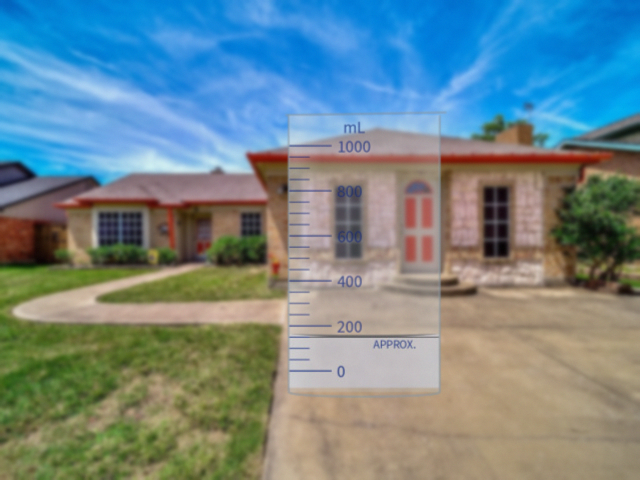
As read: 150,mL
